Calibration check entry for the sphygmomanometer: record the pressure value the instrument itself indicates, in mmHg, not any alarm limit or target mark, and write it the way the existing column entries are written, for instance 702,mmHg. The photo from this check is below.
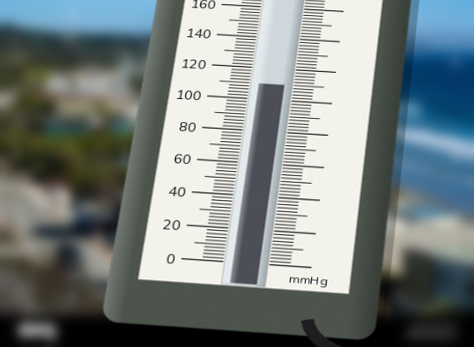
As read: 110,mmHg
